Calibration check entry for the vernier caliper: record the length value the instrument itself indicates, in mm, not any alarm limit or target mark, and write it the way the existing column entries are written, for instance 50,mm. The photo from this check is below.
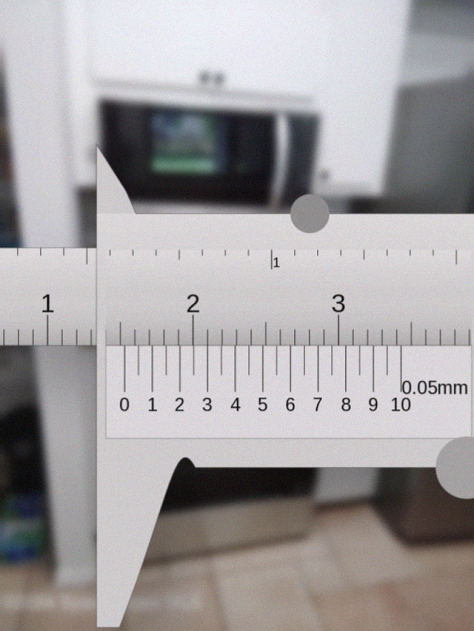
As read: 15.3,mm
